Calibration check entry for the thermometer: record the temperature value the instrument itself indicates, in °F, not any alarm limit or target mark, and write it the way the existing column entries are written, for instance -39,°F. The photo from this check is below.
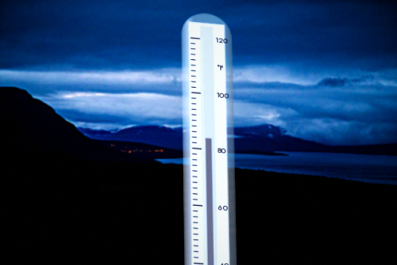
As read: 84,°F
